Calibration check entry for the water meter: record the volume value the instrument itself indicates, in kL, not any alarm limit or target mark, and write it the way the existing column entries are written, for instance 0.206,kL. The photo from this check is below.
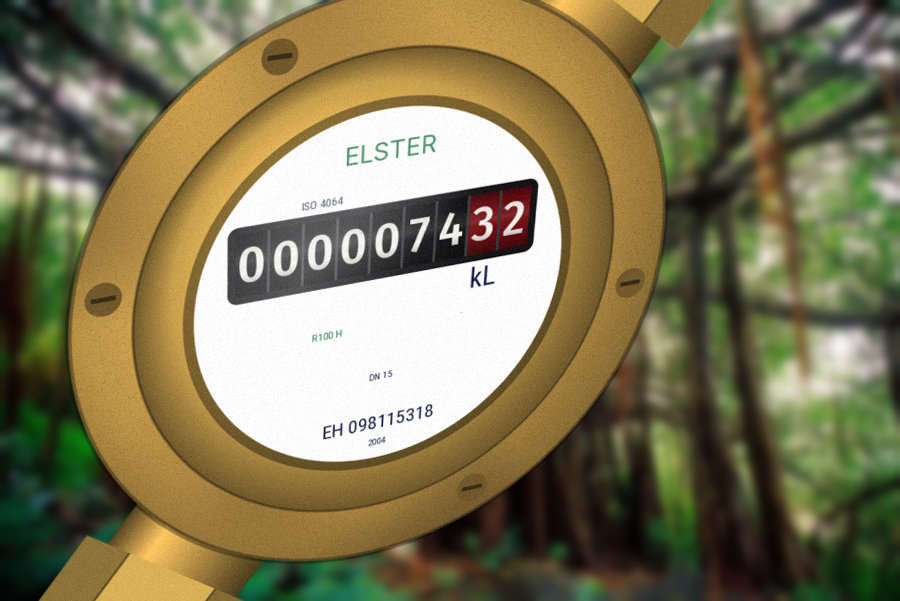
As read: 74.32,kL
